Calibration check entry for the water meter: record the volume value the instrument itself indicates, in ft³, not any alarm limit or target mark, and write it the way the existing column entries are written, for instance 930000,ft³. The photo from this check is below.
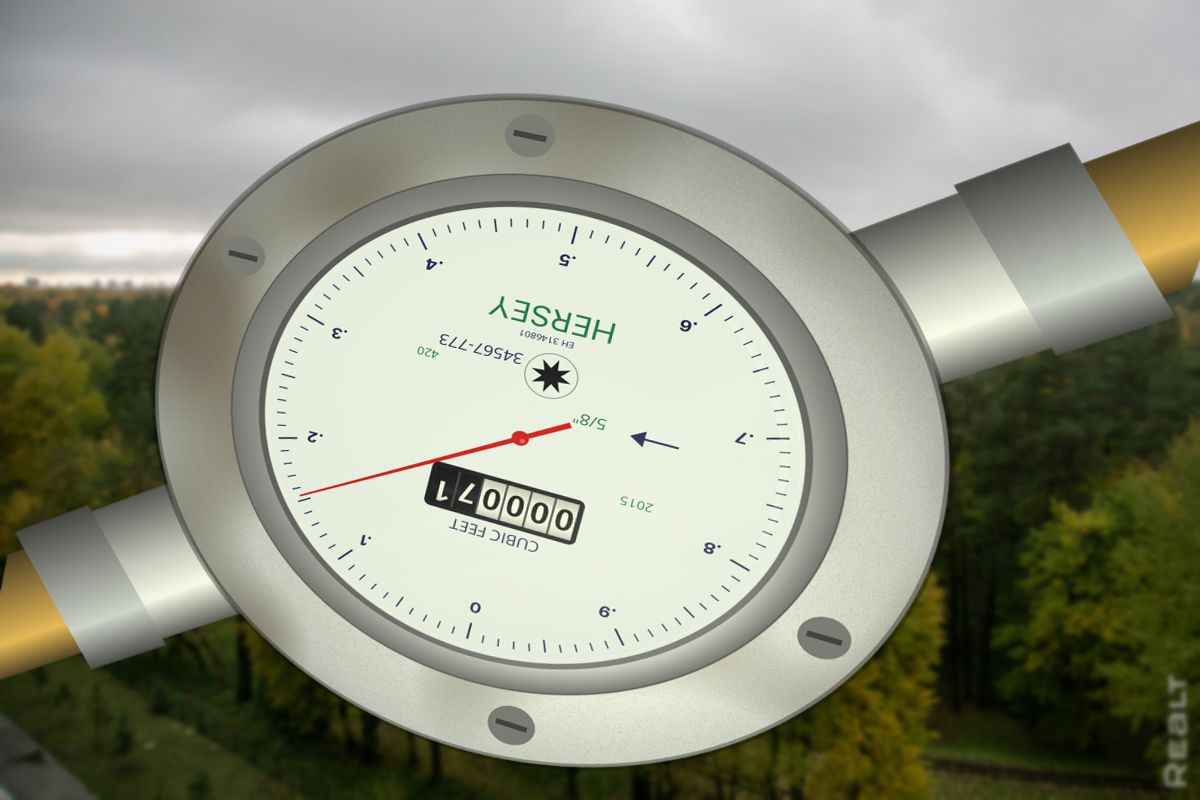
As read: 71.15,ft³
